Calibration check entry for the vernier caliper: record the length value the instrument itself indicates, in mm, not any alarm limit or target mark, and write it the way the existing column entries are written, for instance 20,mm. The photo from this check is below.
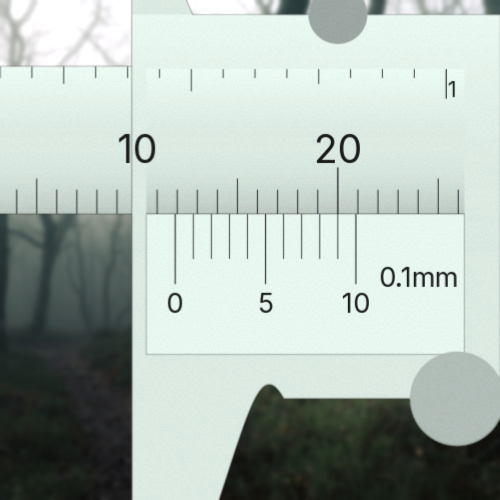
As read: 11.9,mm
